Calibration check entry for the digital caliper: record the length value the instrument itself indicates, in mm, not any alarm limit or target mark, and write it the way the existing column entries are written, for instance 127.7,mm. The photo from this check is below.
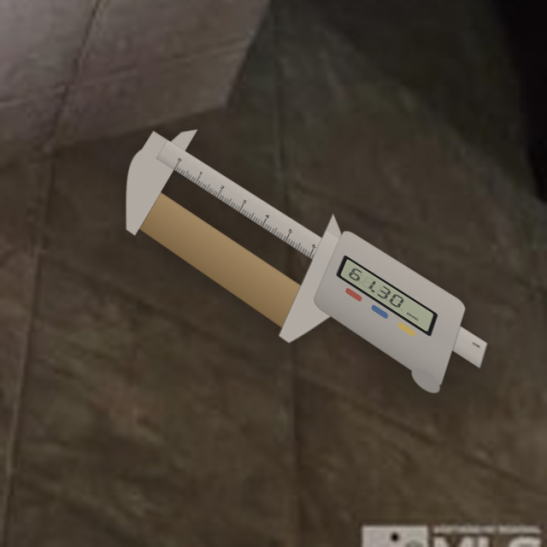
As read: 61.30,mm
